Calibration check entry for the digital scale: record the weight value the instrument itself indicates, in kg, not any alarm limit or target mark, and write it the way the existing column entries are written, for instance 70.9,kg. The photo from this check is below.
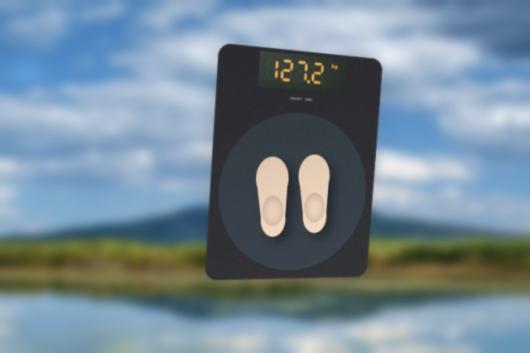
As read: 127.2,kg
